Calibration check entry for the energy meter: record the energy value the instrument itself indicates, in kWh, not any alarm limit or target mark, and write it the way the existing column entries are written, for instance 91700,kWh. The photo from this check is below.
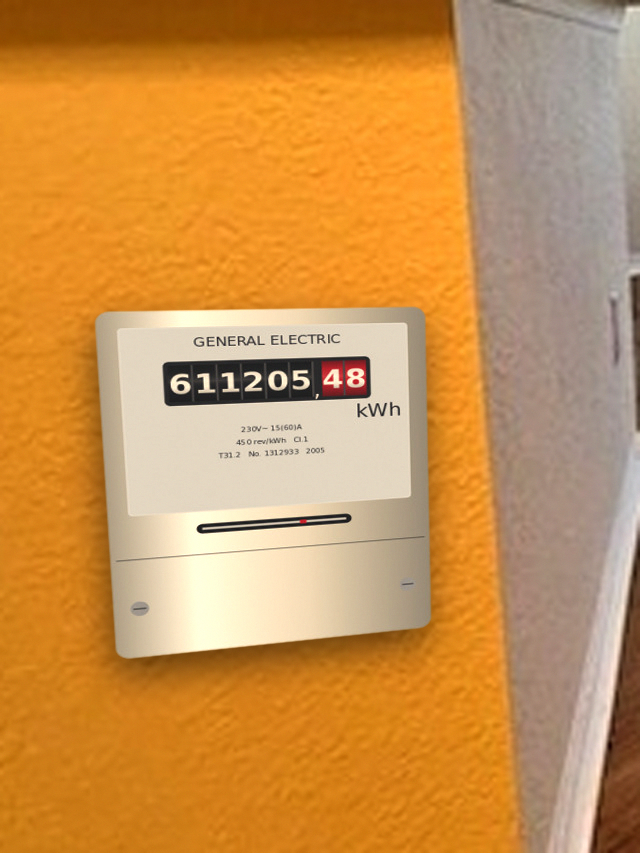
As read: 611205.48,kWh
